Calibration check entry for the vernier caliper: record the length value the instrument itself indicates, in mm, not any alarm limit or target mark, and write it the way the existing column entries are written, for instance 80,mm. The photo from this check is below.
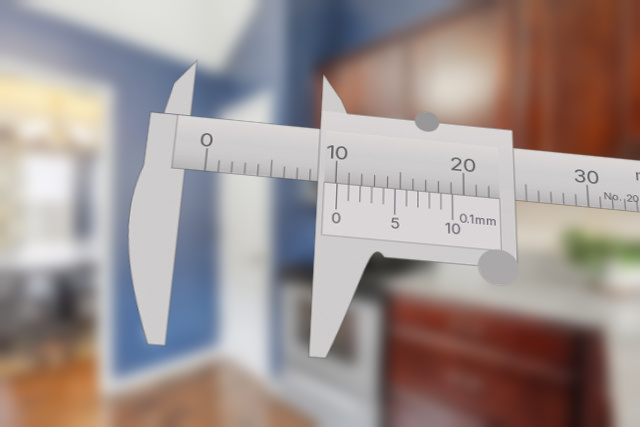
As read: 10.1,mm
